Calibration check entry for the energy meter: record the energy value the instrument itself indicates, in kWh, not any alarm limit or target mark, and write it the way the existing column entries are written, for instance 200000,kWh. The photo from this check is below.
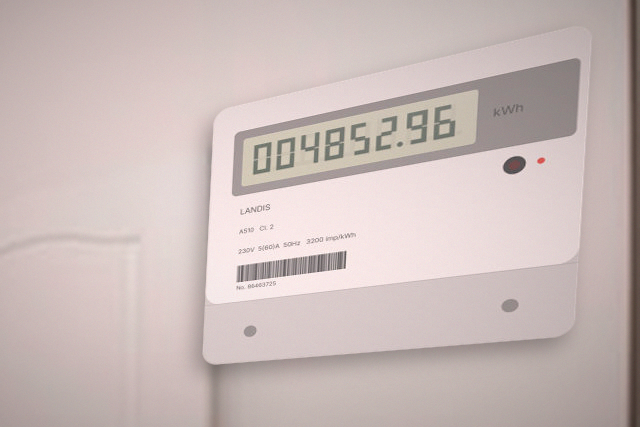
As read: 4852.96,kWh
